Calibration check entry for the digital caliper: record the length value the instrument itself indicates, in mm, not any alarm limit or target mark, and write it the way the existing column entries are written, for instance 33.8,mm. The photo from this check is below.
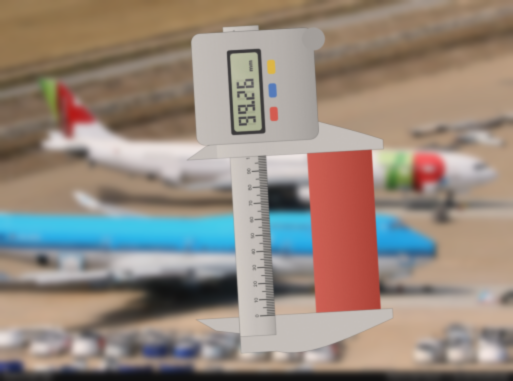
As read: 99.26,mm
